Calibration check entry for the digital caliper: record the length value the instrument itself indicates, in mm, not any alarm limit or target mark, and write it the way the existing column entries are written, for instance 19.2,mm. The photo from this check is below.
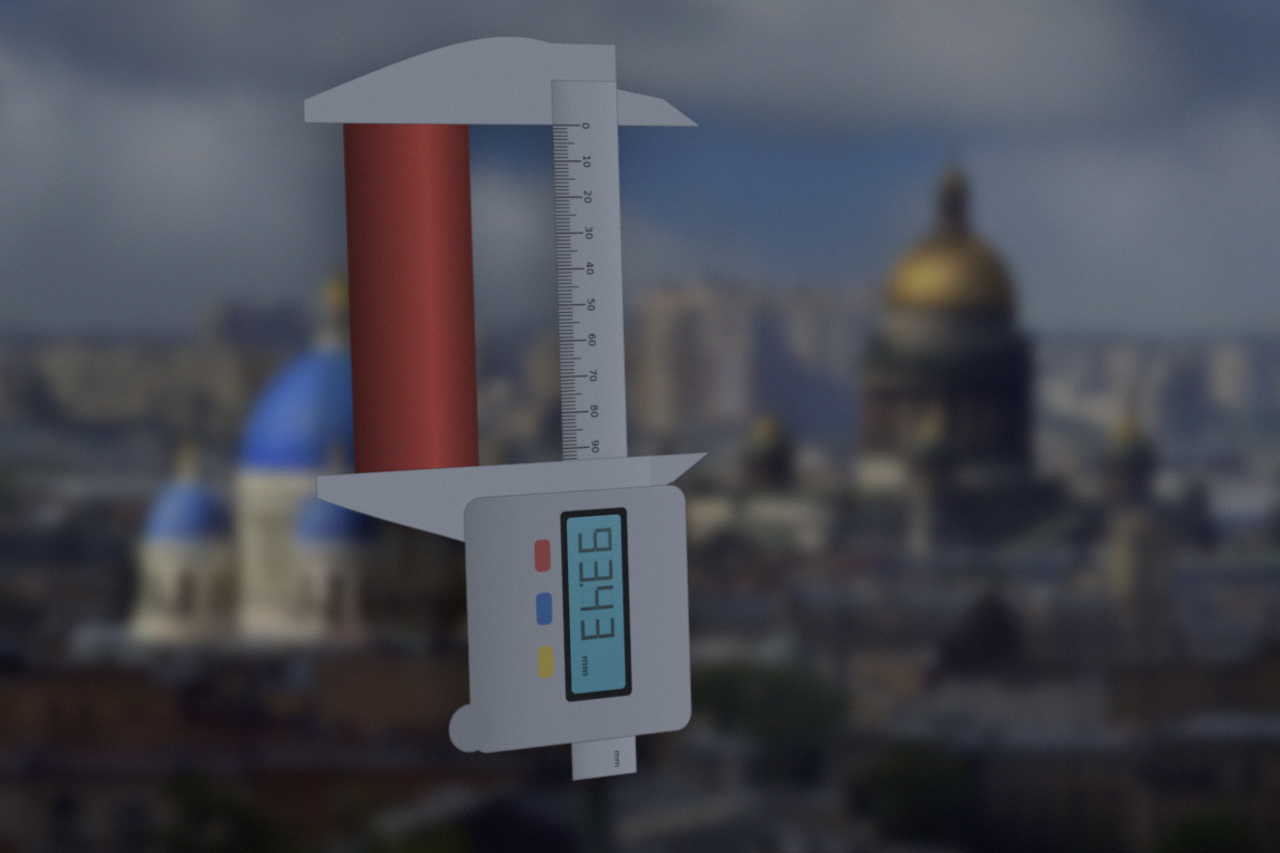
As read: 93.43,mm
